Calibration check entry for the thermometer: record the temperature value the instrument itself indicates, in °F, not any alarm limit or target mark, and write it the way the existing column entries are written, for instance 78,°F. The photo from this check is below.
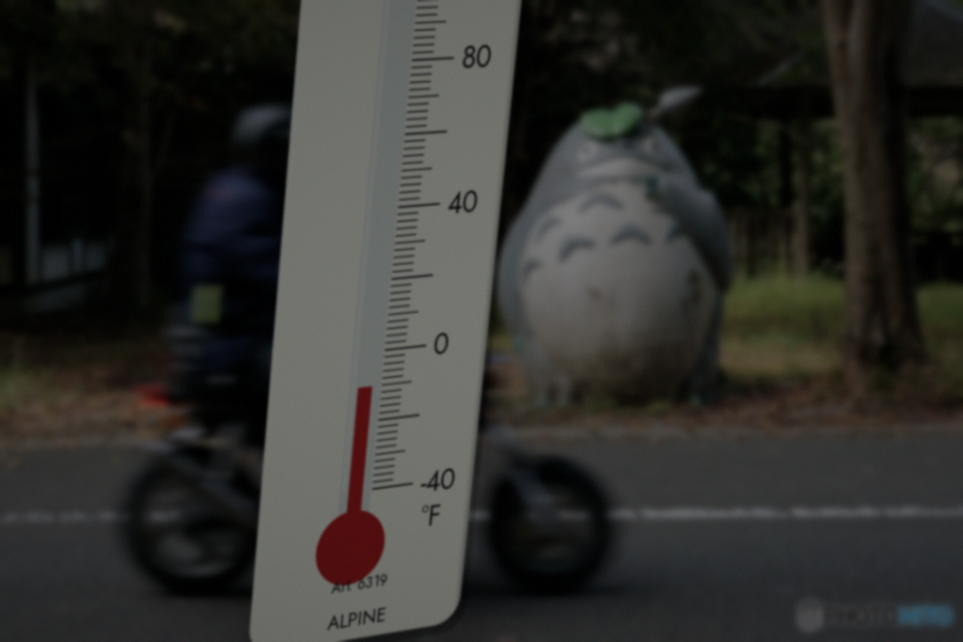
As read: -10,°F
